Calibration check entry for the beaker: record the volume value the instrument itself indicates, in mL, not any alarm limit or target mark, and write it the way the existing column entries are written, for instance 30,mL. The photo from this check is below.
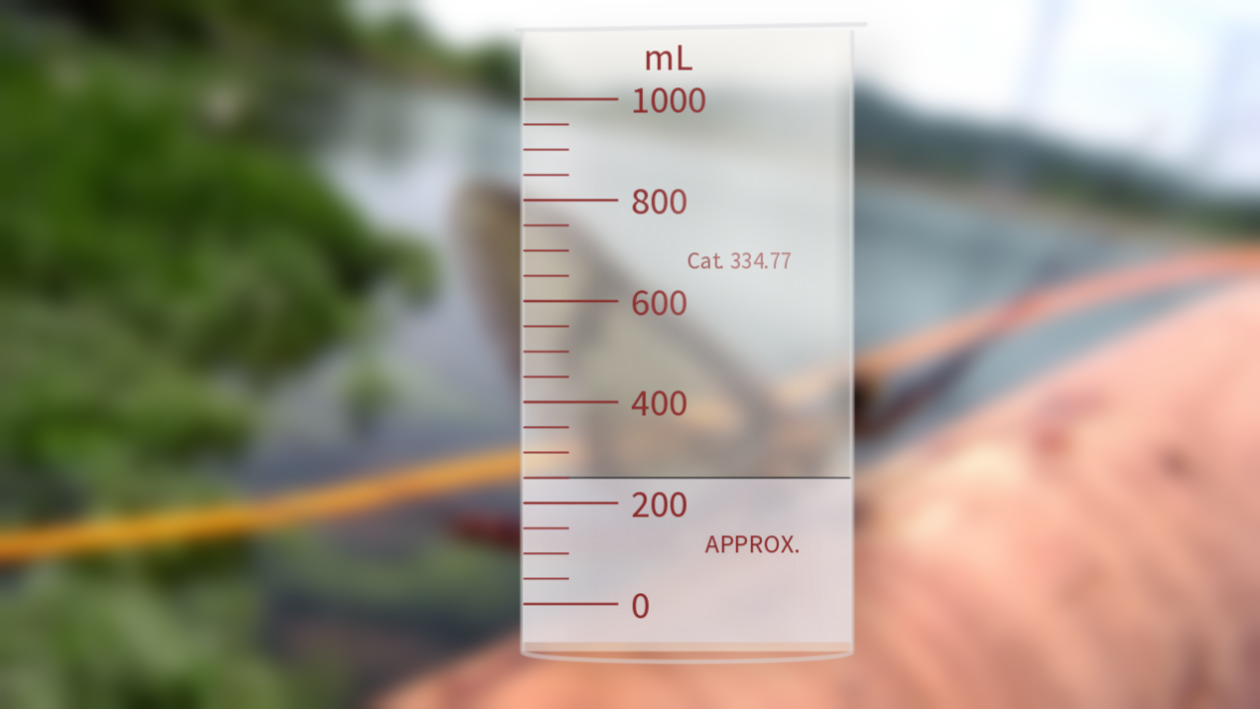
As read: 250,mL
